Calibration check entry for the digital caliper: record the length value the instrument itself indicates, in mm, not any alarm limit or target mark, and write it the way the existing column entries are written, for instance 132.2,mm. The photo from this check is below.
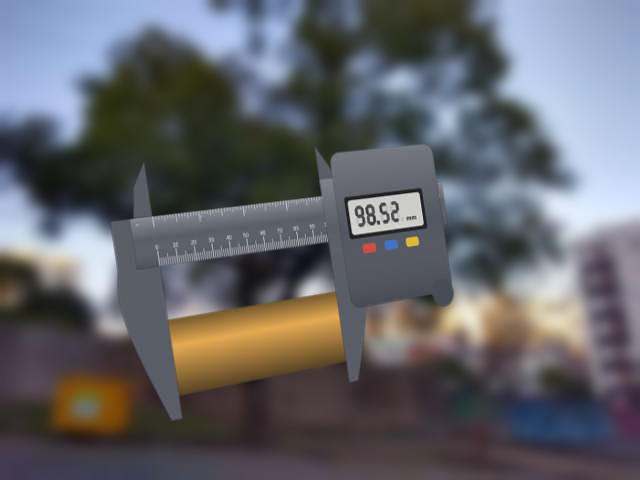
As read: 98.52,mm
